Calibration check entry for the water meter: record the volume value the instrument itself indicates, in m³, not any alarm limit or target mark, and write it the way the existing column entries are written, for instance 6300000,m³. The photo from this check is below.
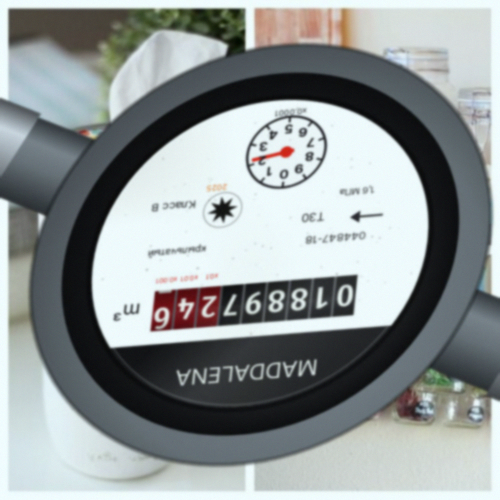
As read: 18897.2462,m³
